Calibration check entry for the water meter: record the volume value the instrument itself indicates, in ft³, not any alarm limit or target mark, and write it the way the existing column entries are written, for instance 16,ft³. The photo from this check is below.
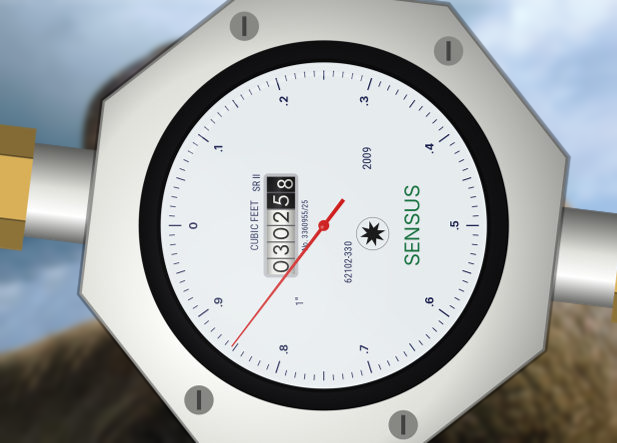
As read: 30257.85,ft³
